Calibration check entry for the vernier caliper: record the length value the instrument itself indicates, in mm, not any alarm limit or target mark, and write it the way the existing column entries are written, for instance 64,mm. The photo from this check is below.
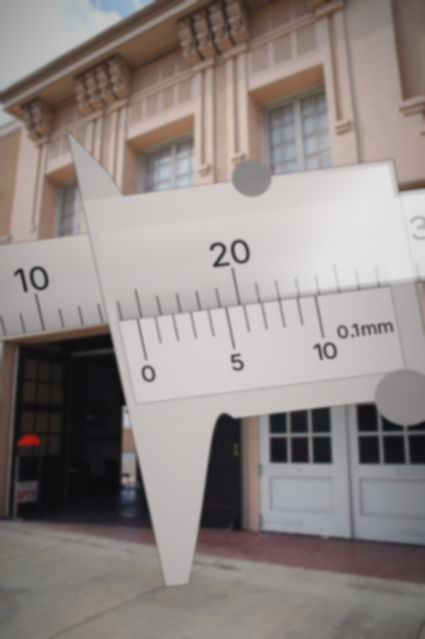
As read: 14.8,mm
